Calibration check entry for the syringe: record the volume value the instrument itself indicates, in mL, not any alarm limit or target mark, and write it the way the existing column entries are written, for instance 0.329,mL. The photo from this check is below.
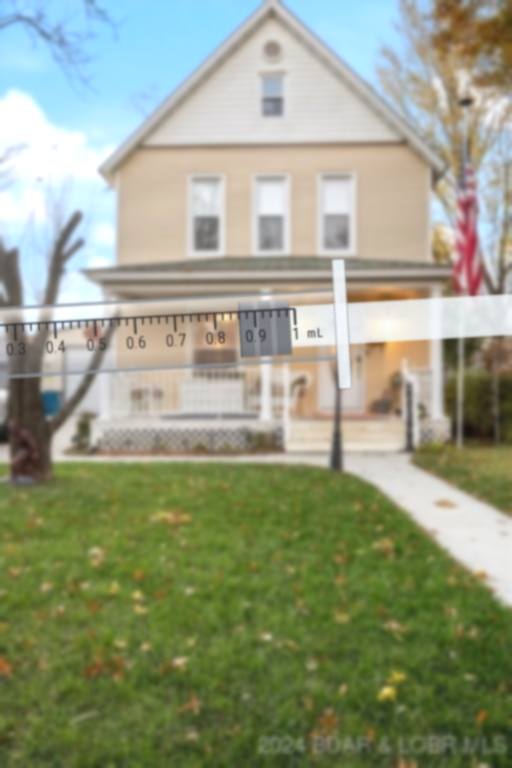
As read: 0.86,mL
